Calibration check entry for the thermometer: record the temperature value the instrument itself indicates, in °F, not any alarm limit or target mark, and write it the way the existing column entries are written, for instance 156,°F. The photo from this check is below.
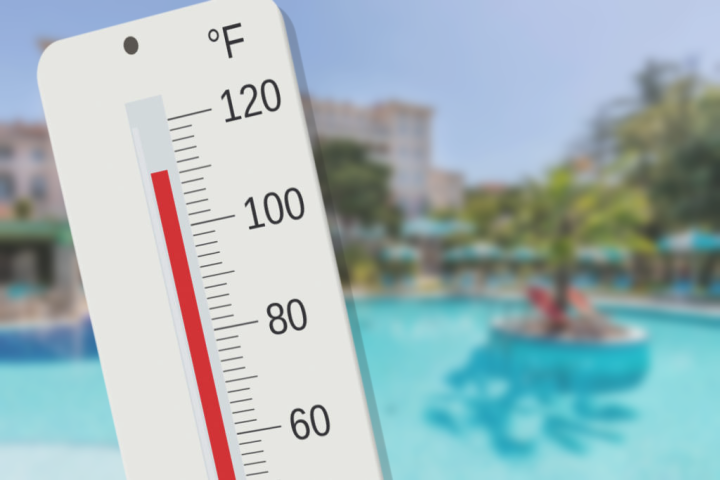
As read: 111,°F
